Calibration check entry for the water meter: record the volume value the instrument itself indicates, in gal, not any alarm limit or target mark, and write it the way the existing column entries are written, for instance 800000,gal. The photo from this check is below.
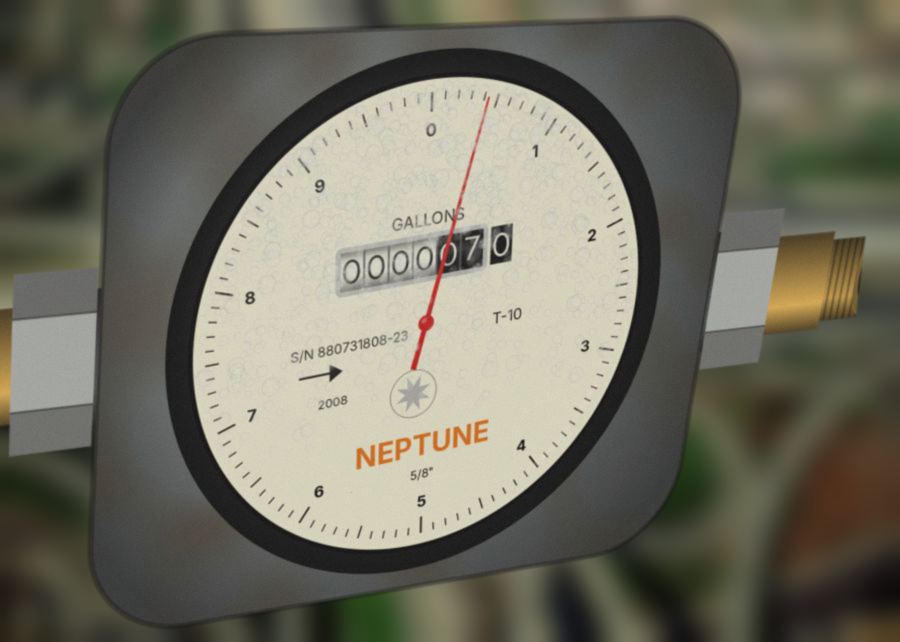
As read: 70.4,gal
